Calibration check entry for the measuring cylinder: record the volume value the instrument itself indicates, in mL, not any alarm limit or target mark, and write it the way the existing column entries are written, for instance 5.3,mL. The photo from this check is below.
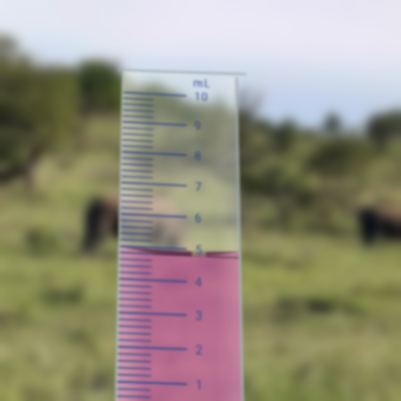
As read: 4.8,mL
